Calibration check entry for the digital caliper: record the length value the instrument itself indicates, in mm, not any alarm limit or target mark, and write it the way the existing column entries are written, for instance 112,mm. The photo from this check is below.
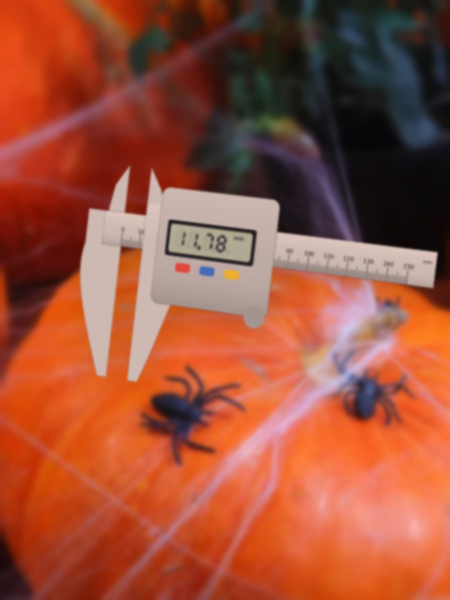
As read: 11.78,mm
